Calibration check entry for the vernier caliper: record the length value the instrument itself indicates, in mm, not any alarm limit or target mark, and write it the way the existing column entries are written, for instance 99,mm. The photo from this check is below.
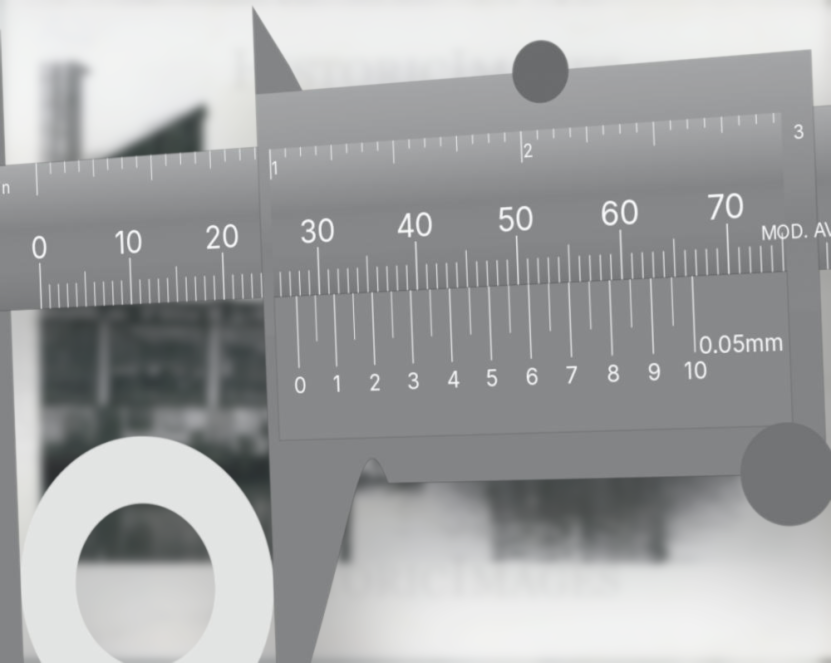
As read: 27.6,mm
